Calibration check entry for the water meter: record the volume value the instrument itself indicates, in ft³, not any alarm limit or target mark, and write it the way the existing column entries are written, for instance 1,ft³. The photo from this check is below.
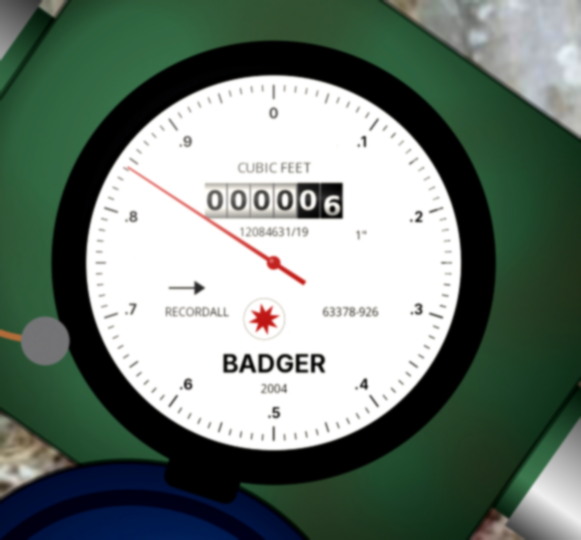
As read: 5.84,ft³
